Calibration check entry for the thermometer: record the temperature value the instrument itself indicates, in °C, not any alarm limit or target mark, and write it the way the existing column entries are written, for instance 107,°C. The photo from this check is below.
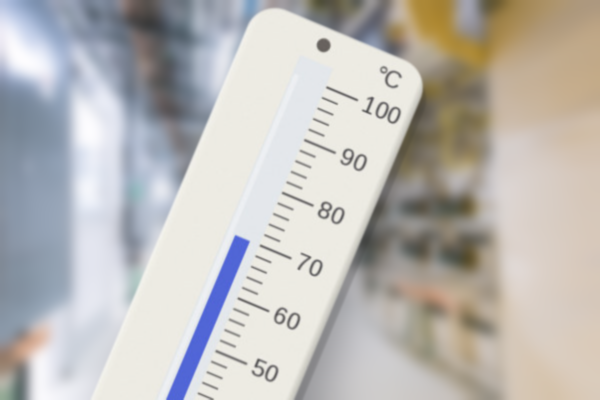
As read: 70,°C
